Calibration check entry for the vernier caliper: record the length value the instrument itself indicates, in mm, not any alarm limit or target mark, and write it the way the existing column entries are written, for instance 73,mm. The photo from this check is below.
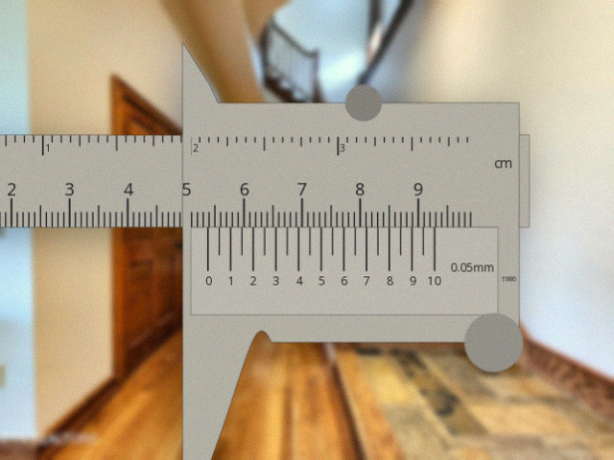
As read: 53.8,mm
